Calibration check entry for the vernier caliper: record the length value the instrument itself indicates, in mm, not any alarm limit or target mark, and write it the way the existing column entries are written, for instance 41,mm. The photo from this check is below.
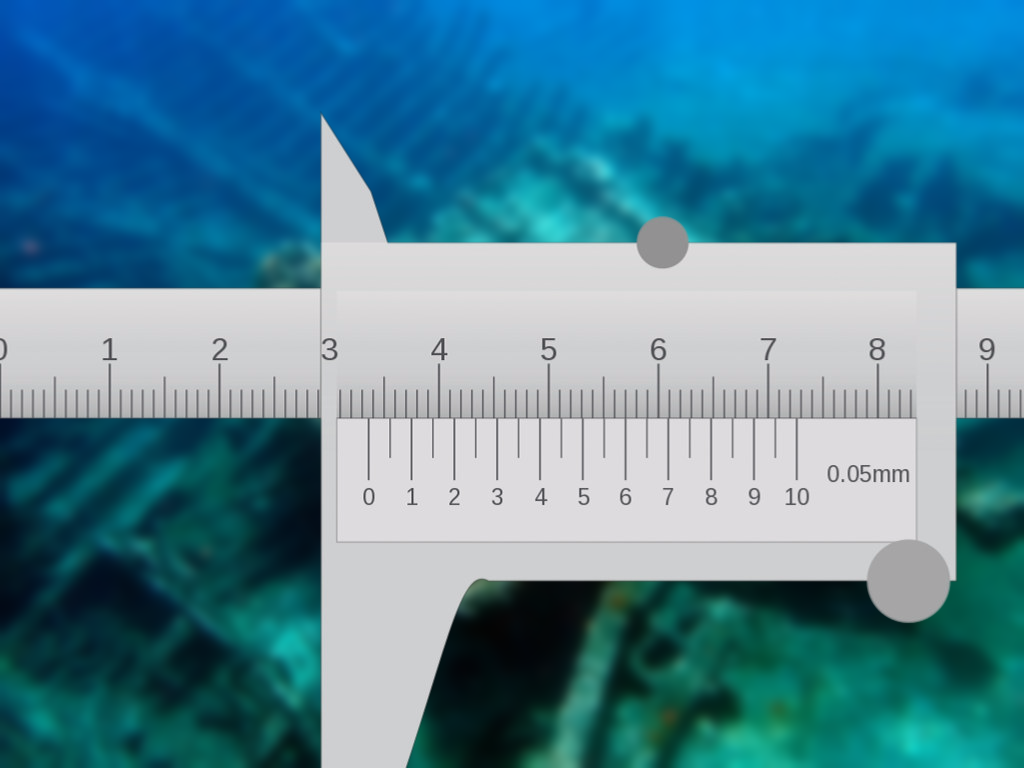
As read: 33.6,mm
